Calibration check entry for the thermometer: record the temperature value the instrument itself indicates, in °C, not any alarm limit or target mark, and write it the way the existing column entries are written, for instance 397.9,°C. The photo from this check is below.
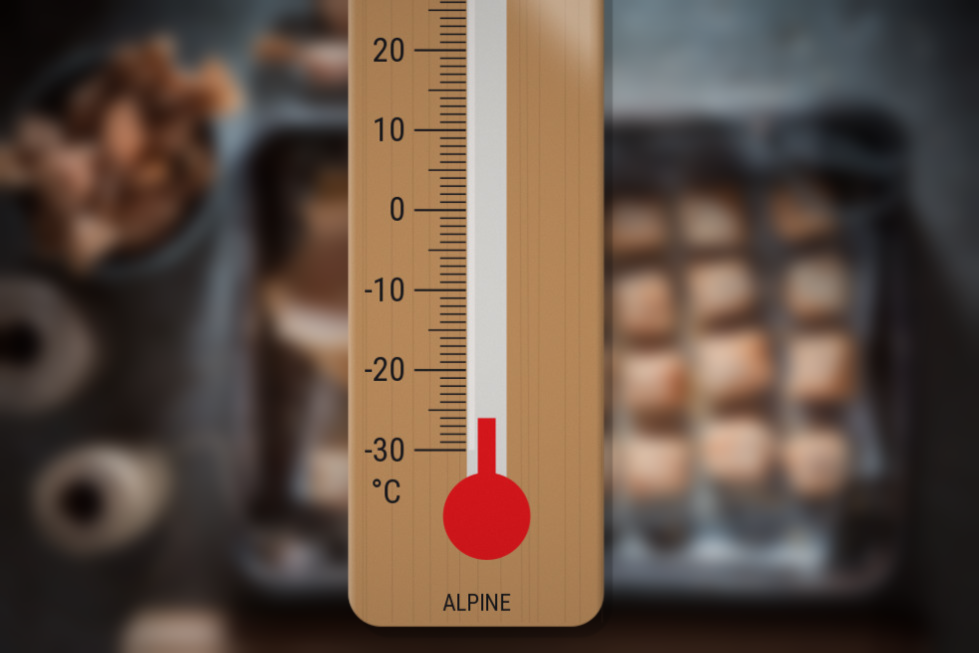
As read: -26,°C
